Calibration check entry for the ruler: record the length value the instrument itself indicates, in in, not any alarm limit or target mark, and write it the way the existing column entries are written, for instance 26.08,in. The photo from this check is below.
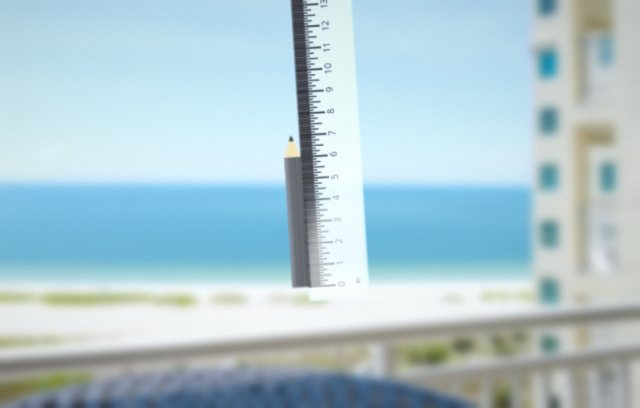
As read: 7,in
